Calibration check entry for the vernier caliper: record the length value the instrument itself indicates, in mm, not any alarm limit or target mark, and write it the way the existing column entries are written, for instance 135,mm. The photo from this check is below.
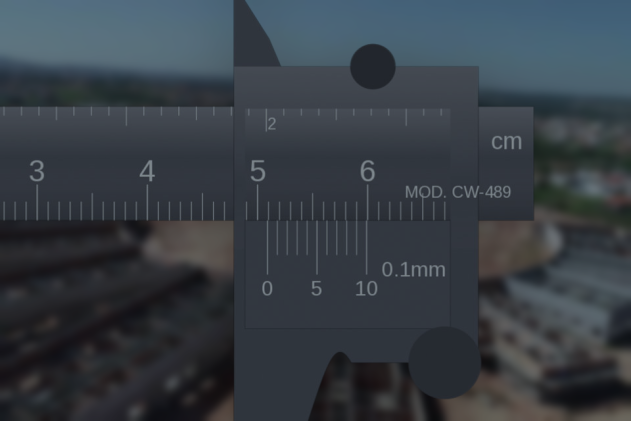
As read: 50.9,mm
